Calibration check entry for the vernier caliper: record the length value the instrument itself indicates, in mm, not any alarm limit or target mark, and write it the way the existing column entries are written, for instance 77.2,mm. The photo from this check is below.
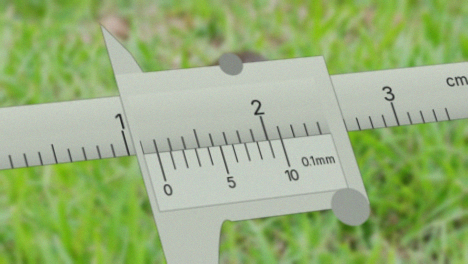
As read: 12.0,mm
